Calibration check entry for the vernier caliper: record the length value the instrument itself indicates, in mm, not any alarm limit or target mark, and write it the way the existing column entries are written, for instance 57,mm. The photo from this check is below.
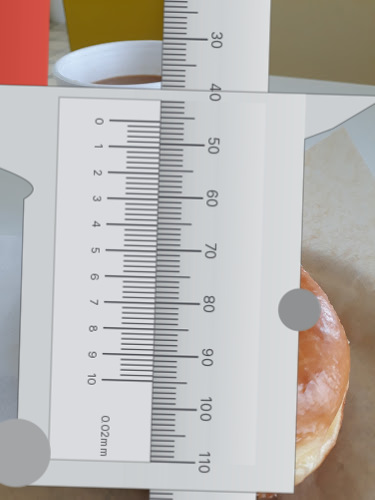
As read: 45.8,mm
